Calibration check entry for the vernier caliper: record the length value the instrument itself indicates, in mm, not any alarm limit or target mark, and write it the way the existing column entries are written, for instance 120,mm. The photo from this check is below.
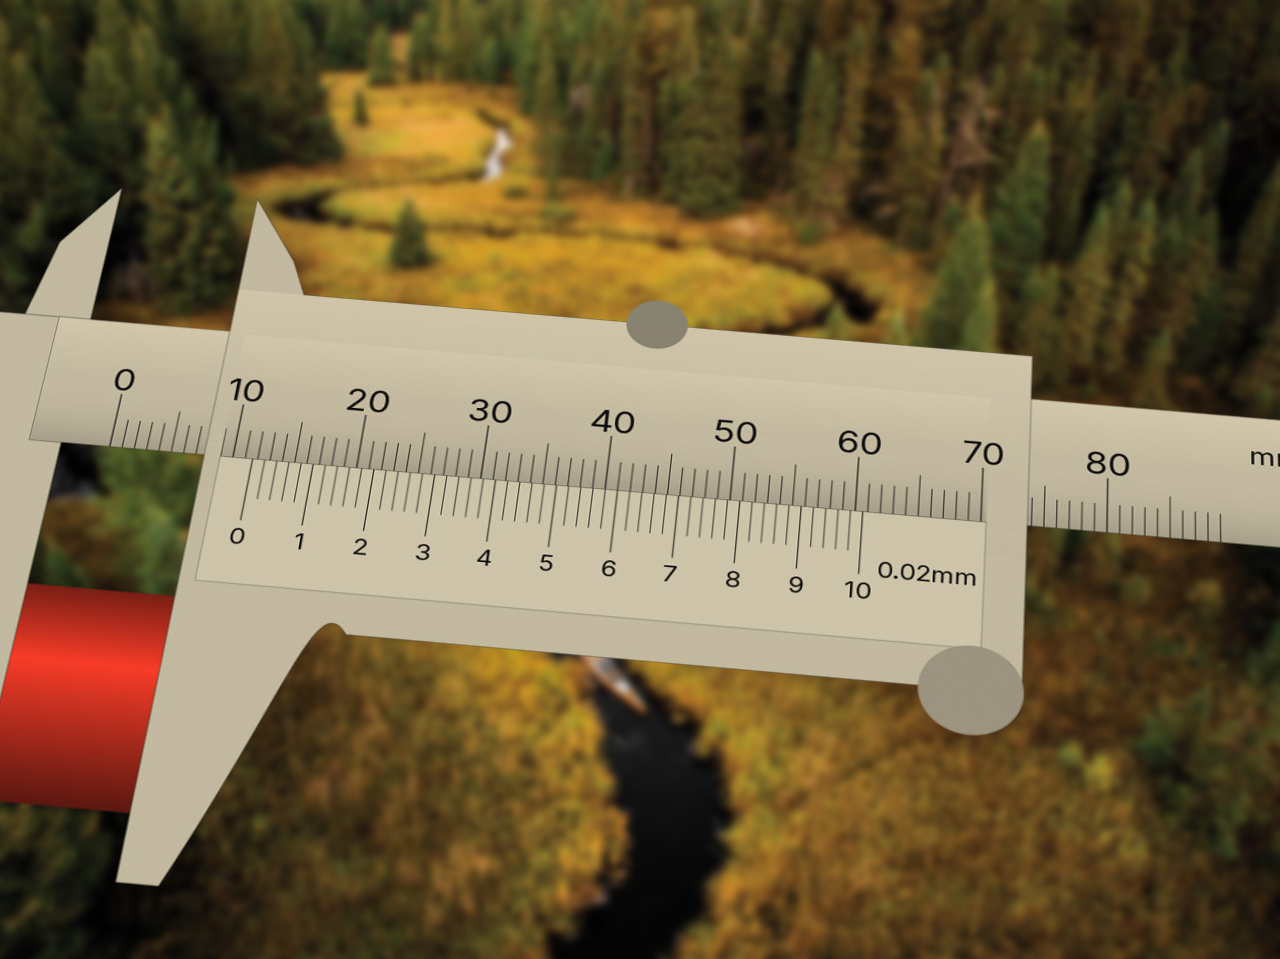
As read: 11.6,mm
